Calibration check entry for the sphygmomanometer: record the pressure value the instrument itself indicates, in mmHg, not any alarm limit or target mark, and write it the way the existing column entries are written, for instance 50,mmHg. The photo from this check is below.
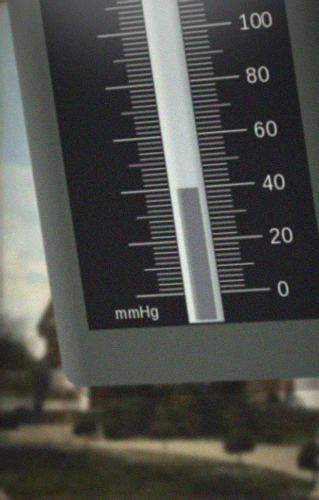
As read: 40,mmHg
